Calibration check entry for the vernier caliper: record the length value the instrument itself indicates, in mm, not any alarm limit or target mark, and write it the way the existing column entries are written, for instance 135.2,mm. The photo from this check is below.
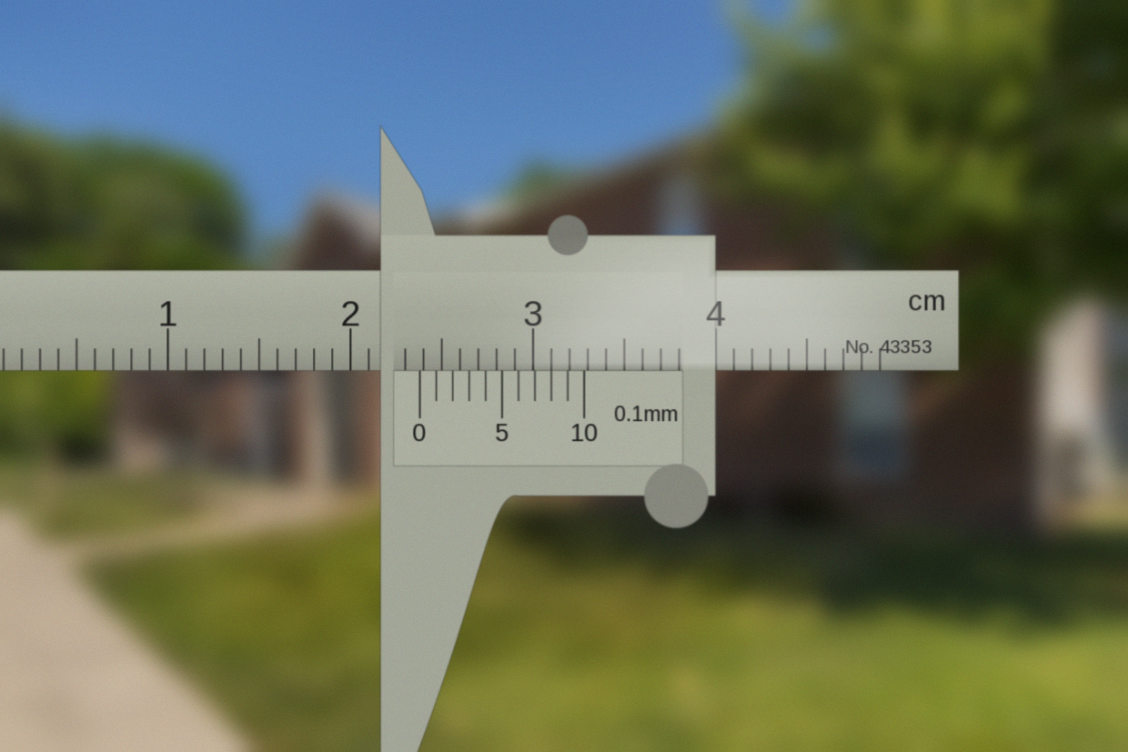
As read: 23.8,mm
